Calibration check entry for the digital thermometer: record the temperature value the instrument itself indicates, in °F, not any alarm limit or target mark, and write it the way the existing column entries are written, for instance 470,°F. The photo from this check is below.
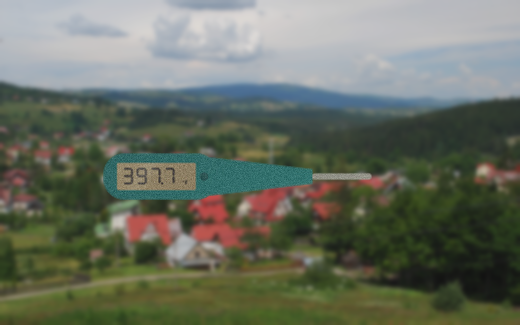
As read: 397.7,°F
